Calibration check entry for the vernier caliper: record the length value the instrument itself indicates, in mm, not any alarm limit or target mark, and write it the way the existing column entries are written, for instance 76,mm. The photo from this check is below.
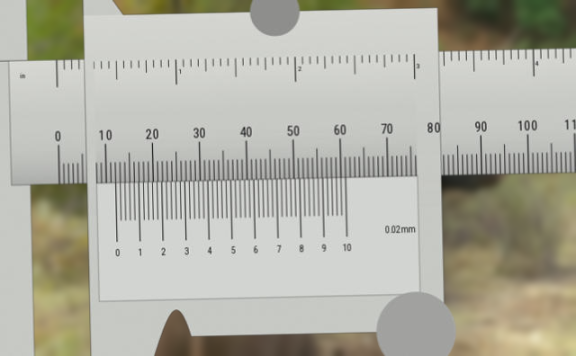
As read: 12.0,mm
